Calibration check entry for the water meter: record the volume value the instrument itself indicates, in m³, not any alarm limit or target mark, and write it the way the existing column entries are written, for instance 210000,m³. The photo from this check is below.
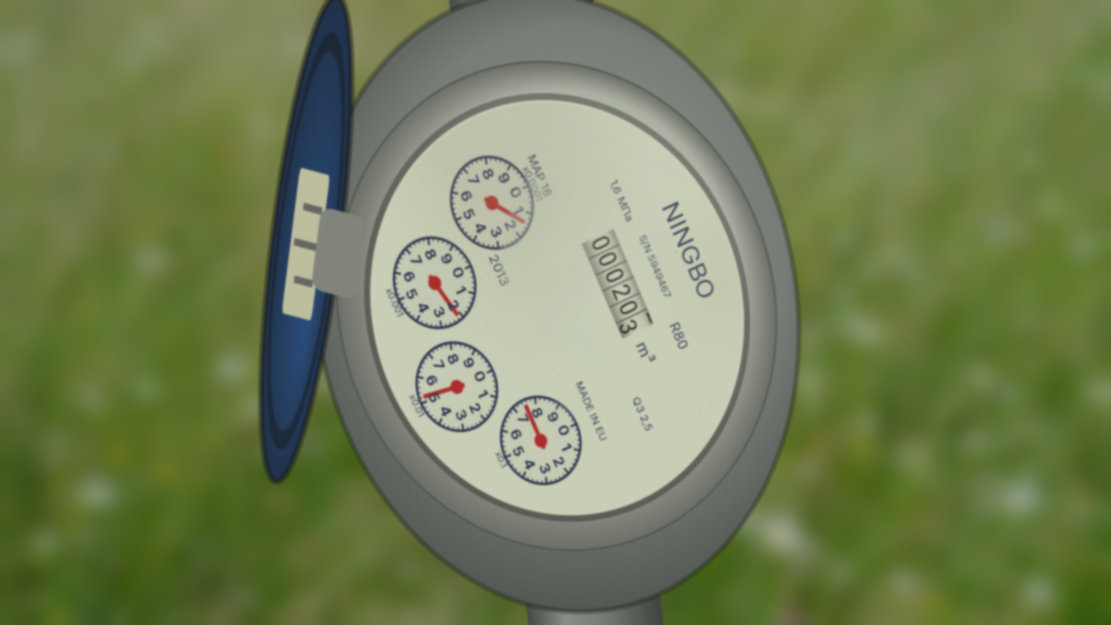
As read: 202.7521,m³
